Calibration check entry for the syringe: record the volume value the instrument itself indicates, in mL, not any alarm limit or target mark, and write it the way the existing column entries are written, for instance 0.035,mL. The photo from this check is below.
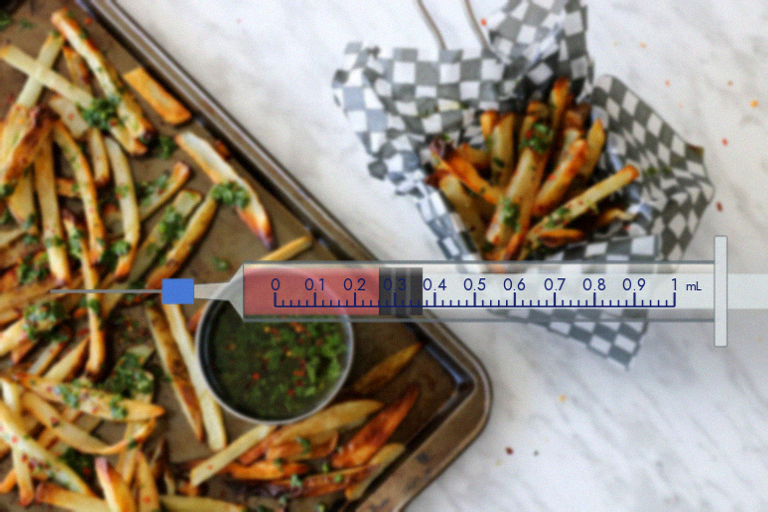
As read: 0.26,mL
